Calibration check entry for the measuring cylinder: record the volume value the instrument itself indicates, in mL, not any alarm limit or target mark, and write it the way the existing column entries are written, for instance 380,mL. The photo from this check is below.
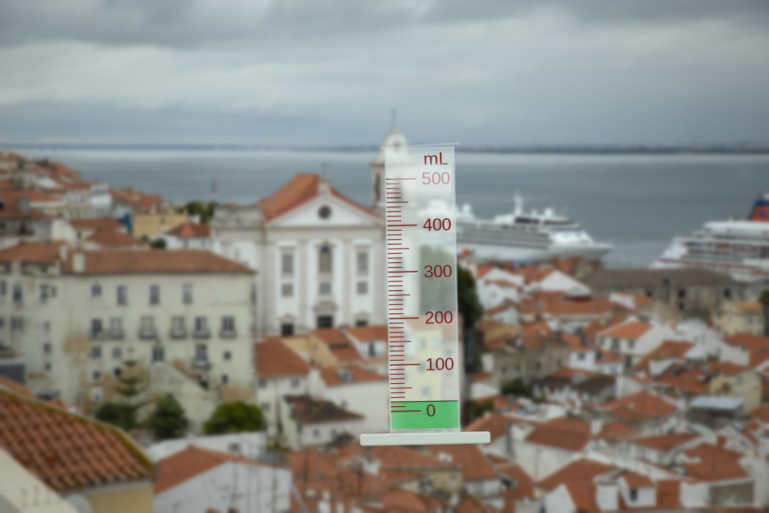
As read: 20,mL
